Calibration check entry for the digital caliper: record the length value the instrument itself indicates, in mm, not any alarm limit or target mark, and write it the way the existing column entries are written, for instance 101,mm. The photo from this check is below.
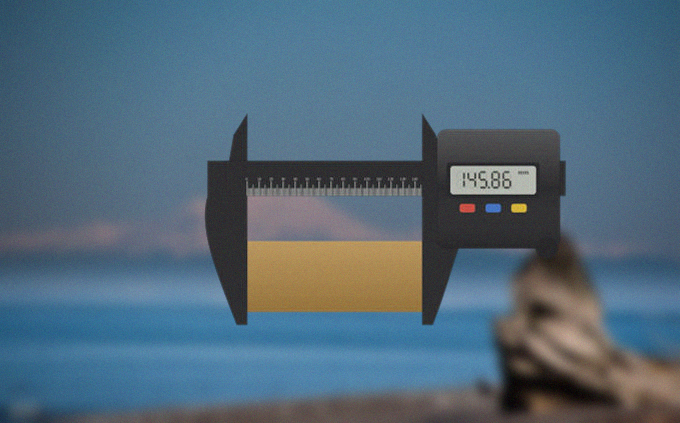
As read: 145.86,mm
